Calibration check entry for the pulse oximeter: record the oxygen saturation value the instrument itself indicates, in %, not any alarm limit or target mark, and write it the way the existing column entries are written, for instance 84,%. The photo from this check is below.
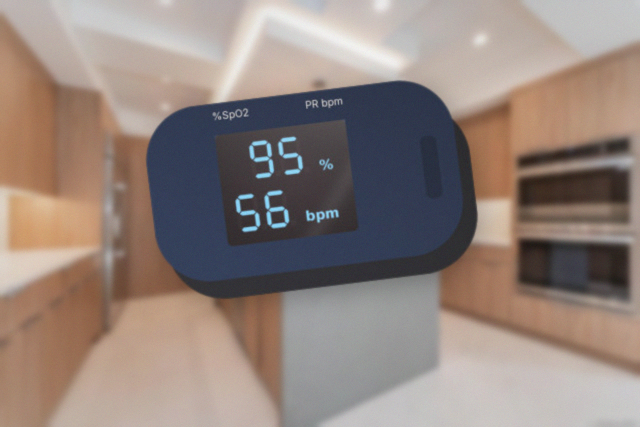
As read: 95,%
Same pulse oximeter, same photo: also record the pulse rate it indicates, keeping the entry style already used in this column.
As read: 56,bpm
